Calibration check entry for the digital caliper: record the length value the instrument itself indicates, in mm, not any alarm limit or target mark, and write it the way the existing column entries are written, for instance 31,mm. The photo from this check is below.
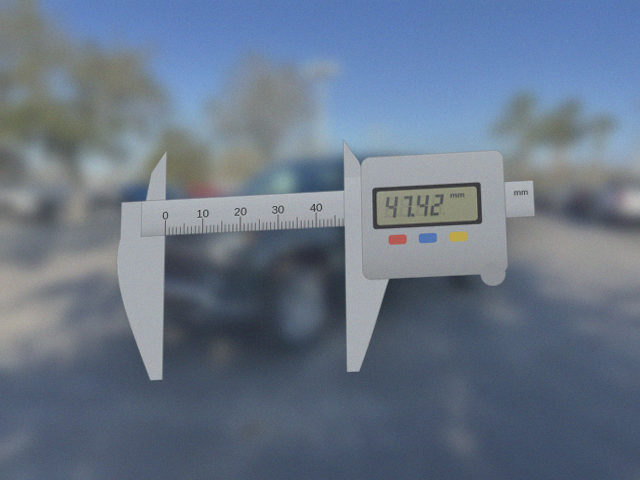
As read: 47.42,mm
